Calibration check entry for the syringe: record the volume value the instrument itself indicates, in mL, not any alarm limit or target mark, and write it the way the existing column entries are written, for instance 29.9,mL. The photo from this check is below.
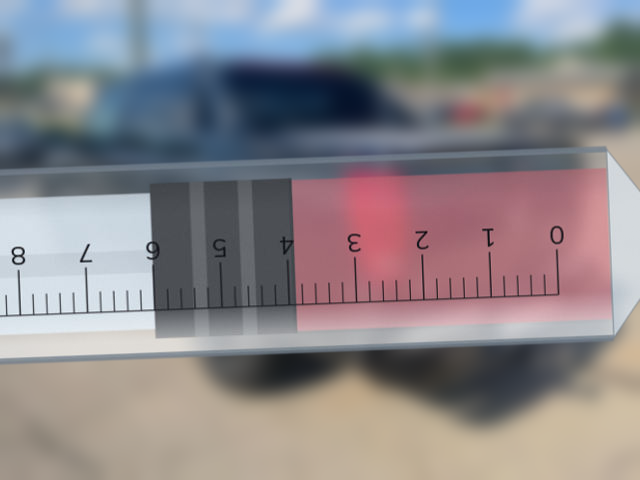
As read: 3.9,mL
